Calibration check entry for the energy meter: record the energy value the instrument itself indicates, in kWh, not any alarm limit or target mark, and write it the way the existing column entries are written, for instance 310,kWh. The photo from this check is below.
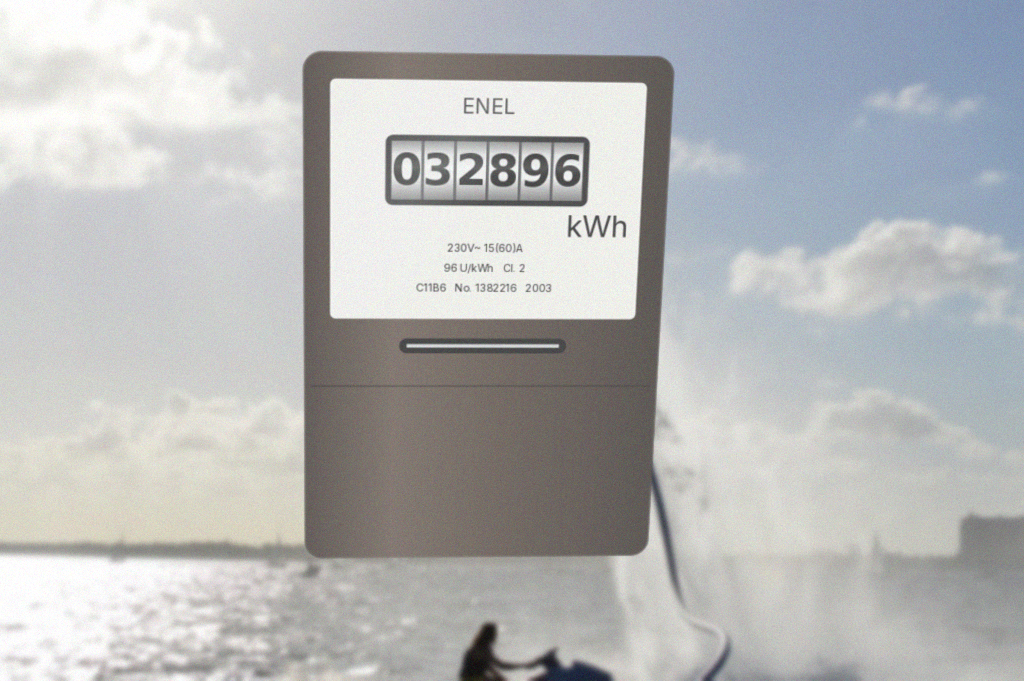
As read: 32896,kWh
